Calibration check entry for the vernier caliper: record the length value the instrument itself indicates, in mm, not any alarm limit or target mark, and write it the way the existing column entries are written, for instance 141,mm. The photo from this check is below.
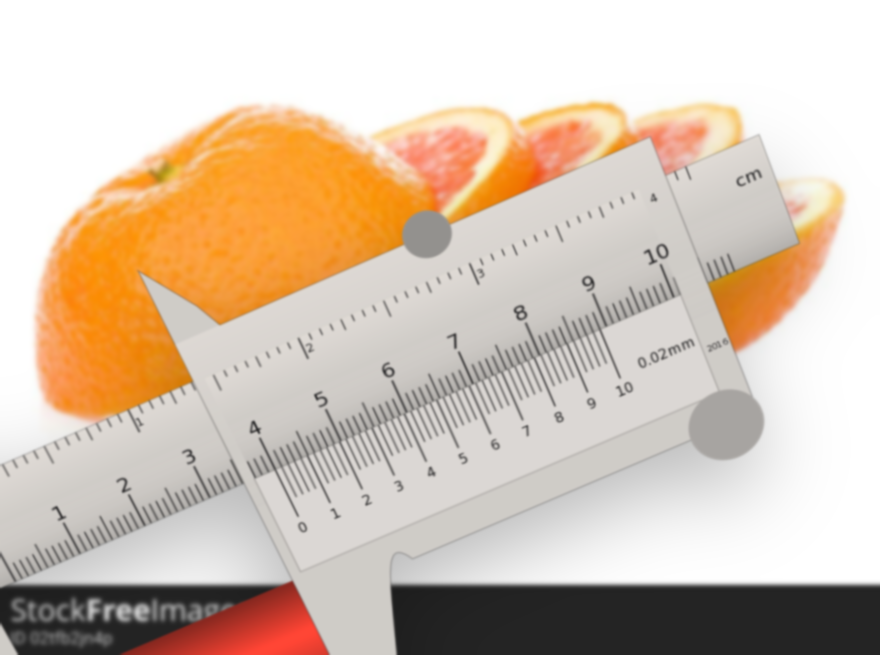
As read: 40.0,mm
